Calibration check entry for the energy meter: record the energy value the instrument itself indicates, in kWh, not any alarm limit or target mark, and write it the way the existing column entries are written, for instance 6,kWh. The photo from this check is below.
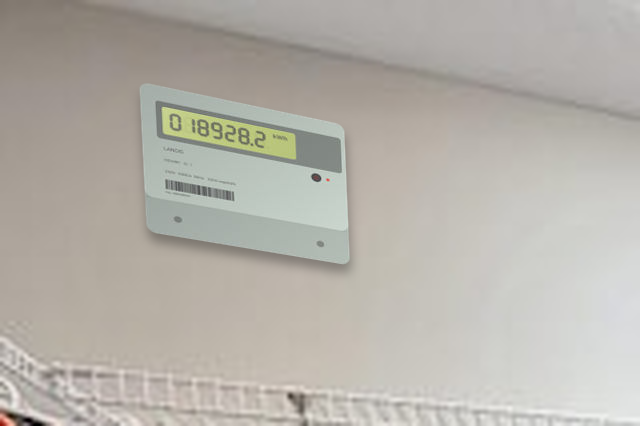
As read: 18928.2,kWh
